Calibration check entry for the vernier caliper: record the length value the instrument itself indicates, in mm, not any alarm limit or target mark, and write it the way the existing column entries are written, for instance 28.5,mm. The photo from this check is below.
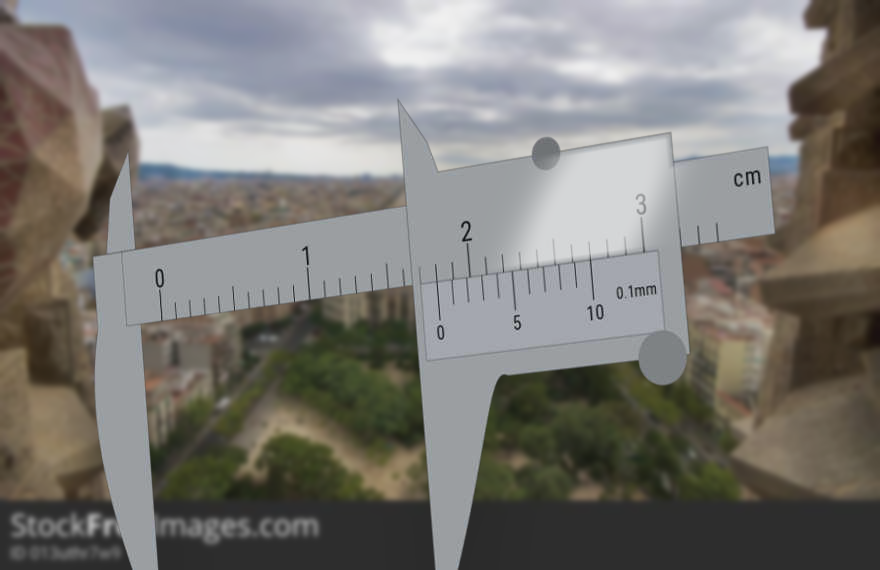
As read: 18.0,mm
